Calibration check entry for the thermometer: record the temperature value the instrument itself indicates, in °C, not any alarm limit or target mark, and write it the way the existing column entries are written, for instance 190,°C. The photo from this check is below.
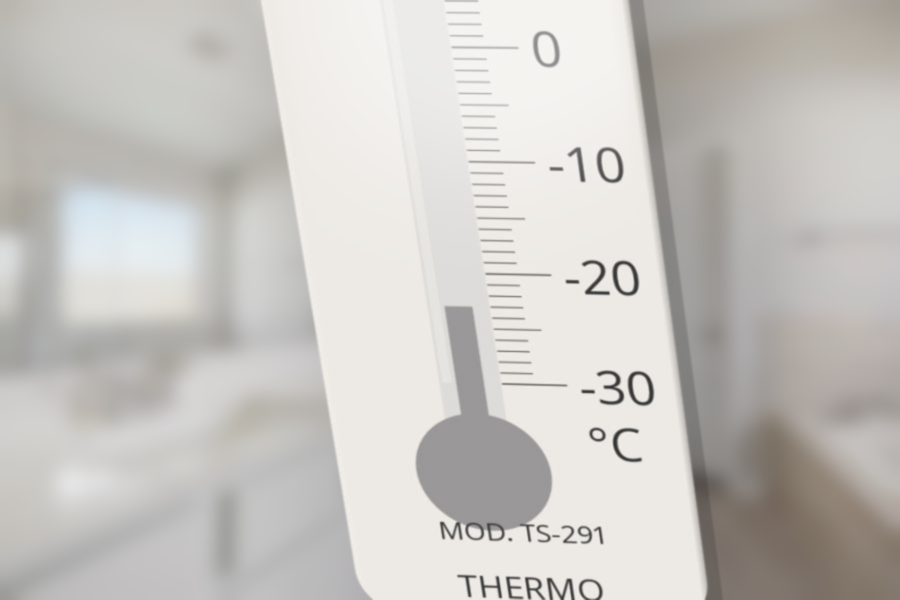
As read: -23,°C
